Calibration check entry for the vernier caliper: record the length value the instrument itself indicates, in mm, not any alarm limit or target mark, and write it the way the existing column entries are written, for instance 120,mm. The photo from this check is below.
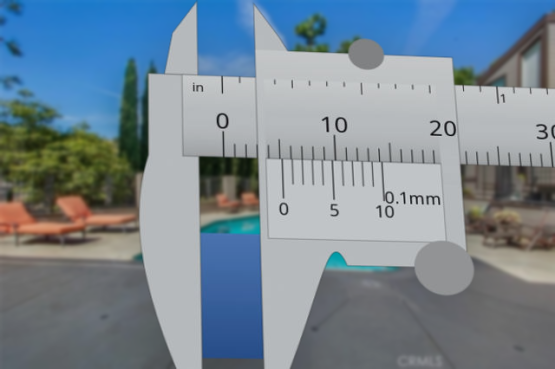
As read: 5.2,mm
